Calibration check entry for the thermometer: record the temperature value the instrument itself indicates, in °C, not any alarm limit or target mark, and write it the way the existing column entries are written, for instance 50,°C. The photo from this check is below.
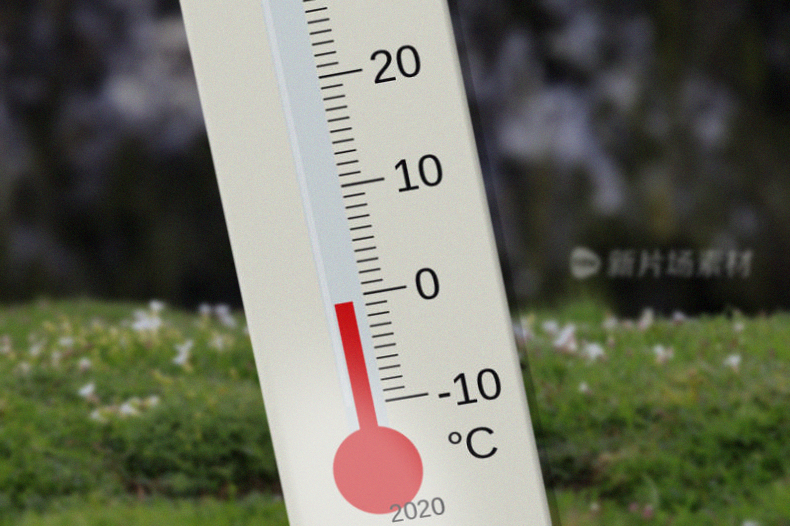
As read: -0.5,°C
